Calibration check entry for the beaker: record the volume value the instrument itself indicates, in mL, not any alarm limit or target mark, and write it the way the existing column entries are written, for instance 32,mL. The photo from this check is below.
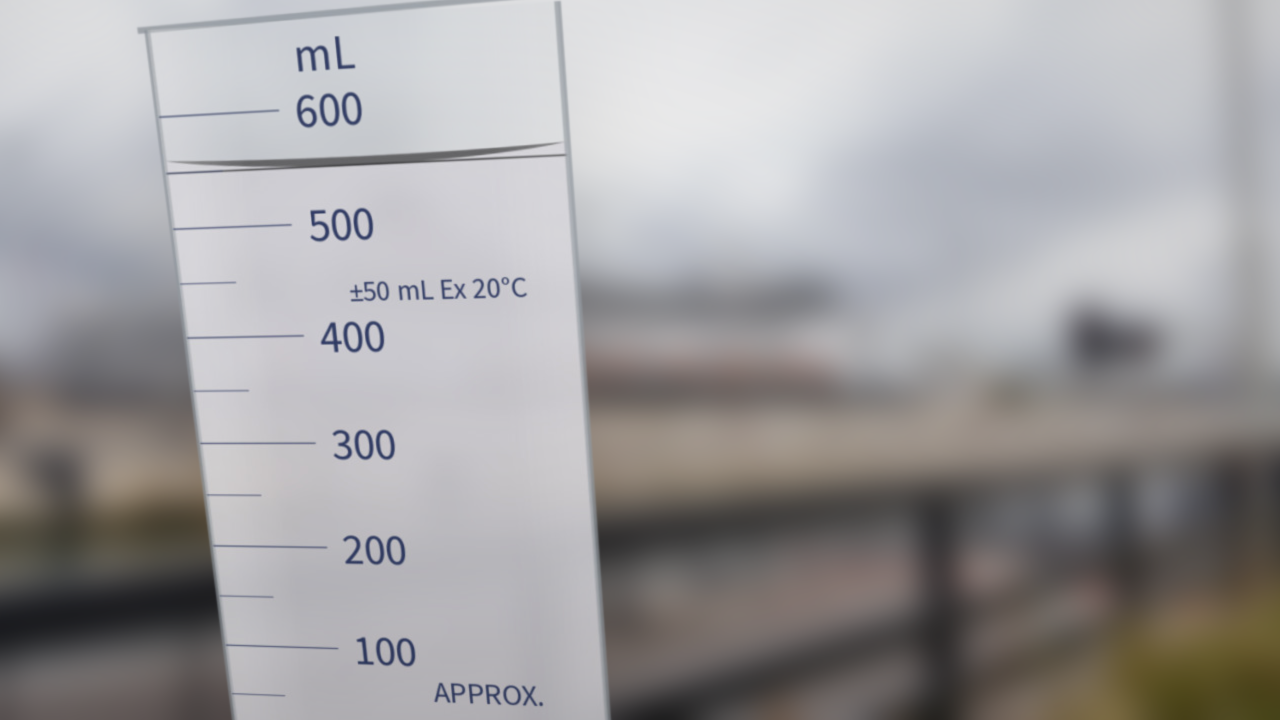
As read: 550,mL
